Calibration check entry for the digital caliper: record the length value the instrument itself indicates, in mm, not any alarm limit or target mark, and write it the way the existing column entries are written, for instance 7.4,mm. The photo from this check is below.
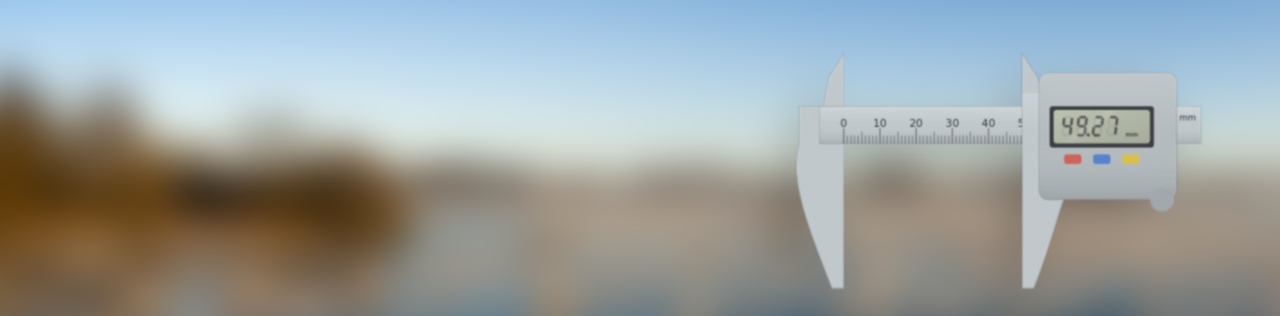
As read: 49.27,mm
